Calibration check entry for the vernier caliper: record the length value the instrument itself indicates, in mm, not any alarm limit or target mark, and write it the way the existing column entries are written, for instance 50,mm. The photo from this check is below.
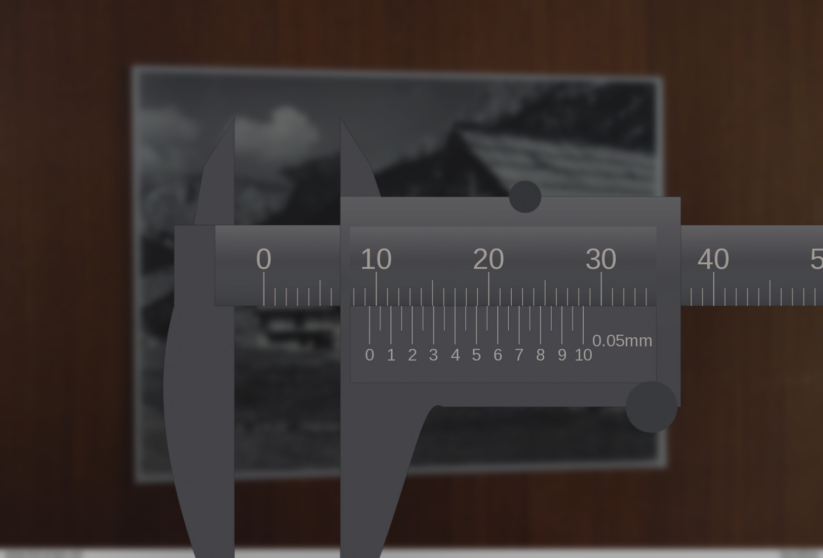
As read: 9.4,mm
